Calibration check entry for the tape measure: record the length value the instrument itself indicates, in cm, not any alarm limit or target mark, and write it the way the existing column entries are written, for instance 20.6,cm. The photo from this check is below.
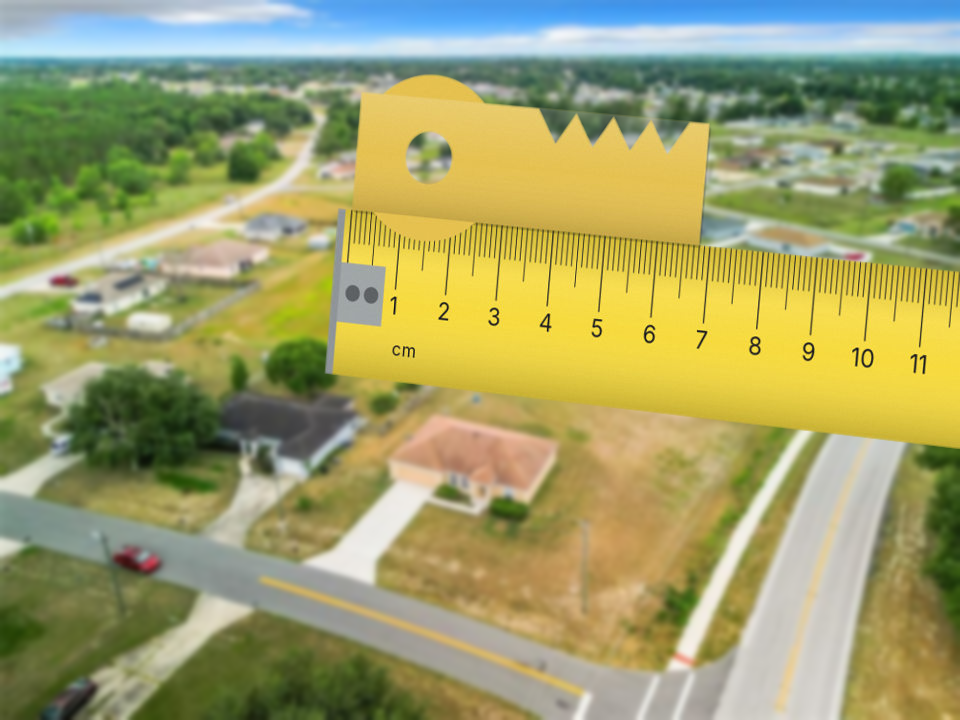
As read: 6.8,cm
